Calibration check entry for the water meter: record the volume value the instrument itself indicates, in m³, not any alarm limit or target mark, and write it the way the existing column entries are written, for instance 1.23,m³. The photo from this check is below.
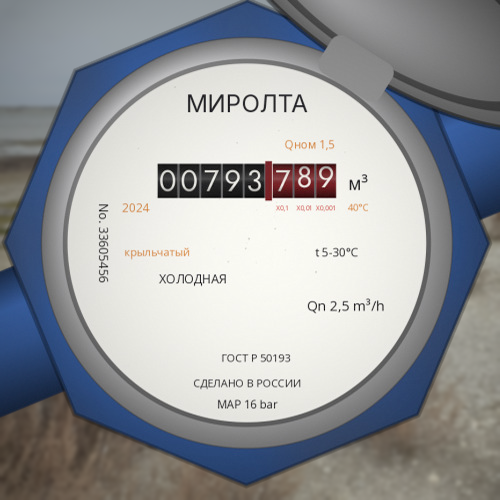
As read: 793.789,m³
